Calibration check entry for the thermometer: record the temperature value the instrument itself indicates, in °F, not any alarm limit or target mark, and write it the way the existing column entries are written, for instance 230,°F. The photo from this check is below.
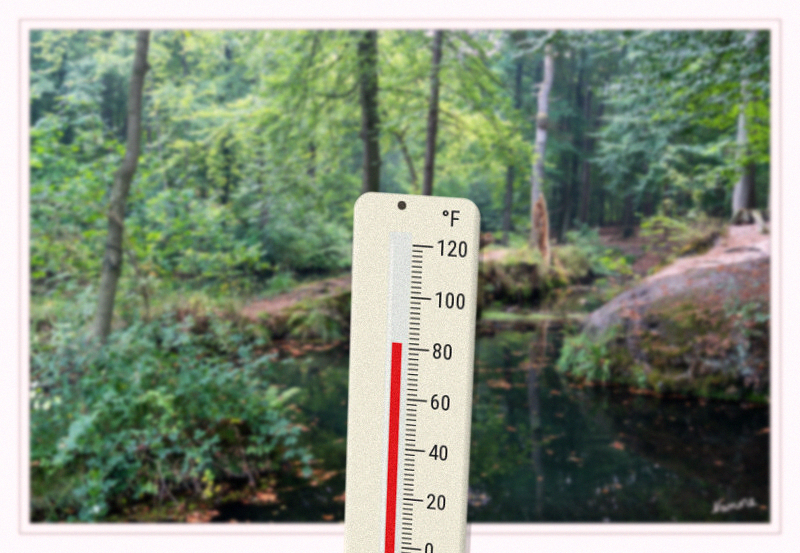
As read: 82,°F
